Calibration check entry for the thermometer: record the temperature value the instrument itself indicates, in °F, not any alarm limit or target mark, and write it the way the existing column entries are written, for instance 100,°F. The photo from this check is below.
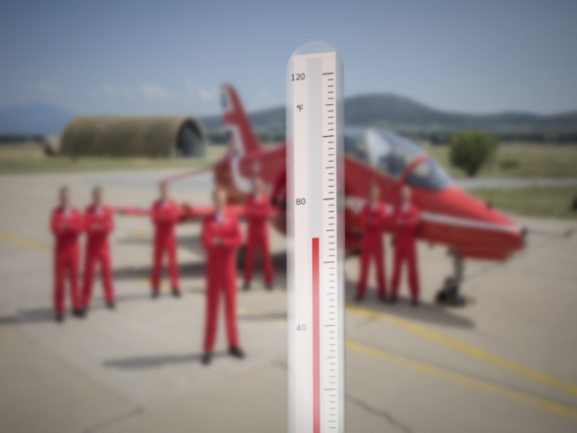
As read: 68,°F
